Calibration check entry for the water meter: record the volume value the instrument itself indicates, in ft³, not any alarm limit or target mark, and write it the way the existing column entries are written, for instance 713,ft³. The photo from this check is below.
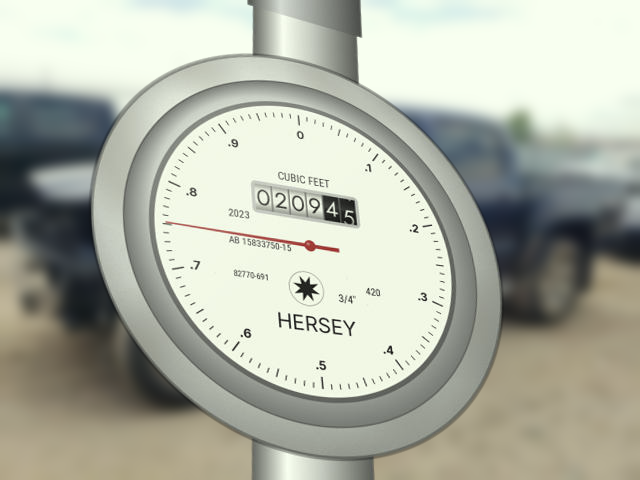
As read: 20944.75,ft³
